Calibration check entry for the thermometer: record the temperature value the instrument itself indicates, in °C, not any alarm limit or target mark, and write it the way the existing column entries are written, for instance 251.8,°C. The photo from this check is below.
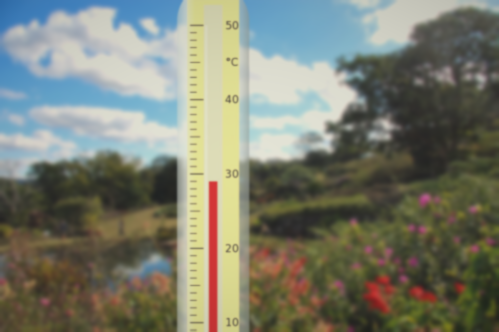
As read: 29,°C
